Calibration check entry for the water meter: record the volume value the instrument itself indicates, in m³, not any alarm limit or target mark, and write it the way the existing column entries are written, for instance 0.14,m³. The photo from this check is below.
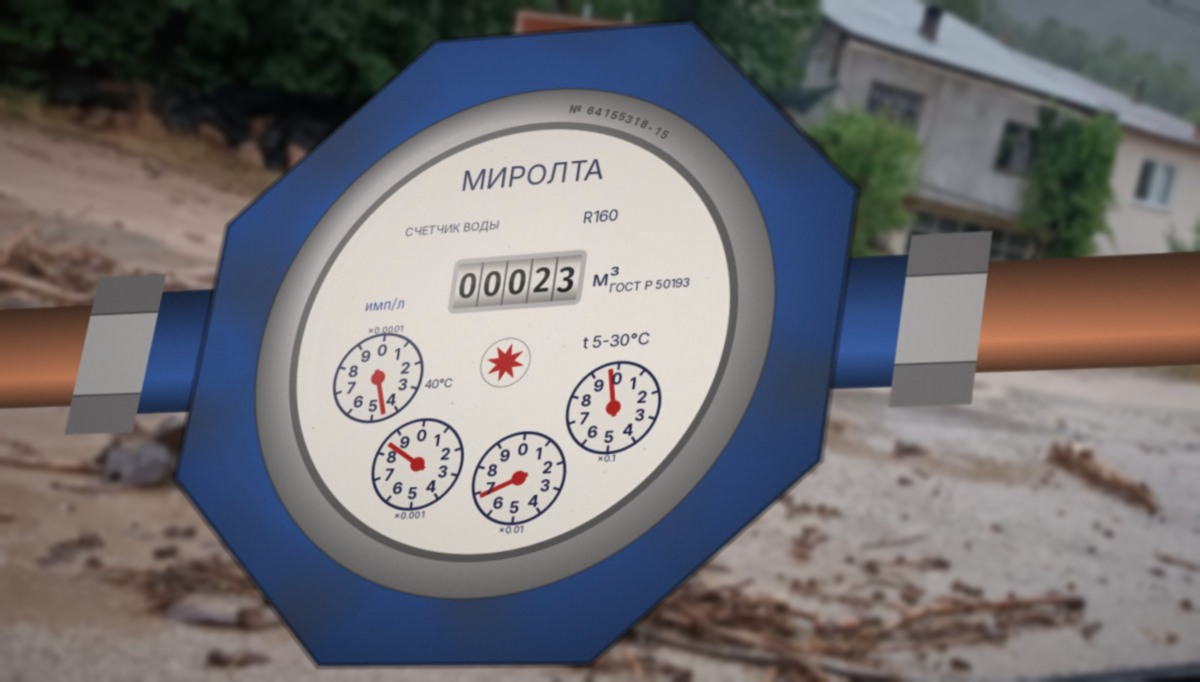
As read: 22.9684,m³
